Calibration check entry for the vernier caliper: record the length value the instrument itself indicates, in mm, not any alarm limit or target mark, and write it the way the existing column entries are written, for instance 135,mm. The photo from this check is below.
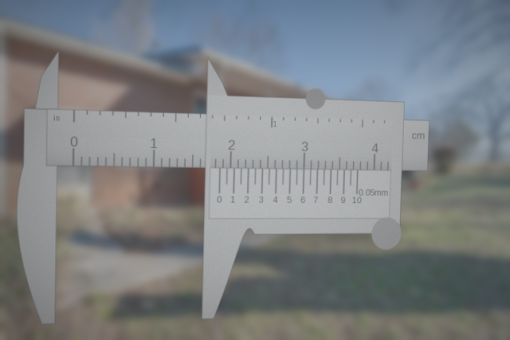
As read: 18.6,mm
